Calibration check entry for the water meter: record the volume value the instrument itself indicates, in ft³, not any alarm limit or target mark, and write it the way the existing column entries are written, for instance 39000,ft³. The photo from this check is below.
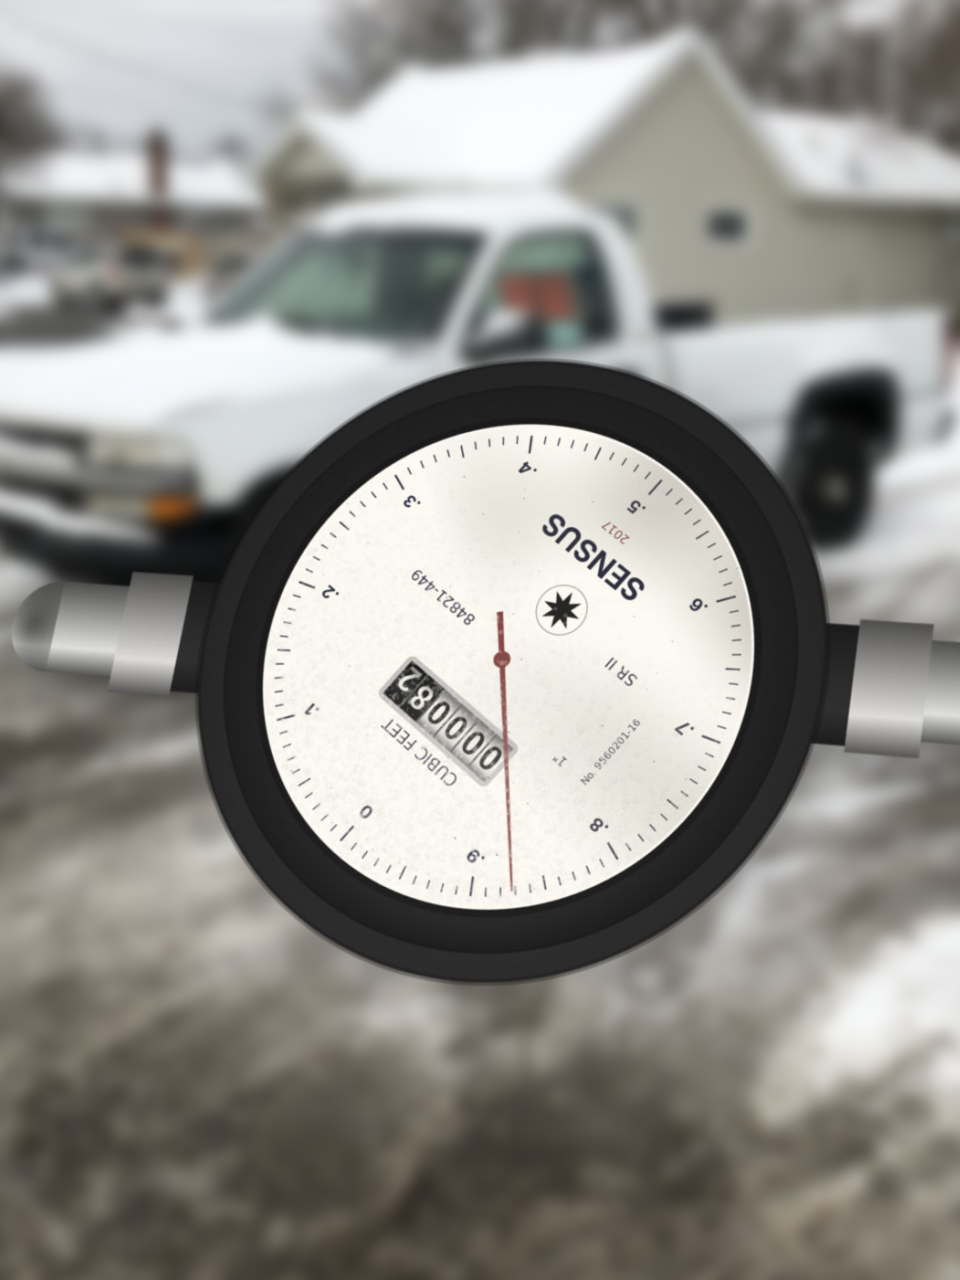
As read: 81.87,ft³
